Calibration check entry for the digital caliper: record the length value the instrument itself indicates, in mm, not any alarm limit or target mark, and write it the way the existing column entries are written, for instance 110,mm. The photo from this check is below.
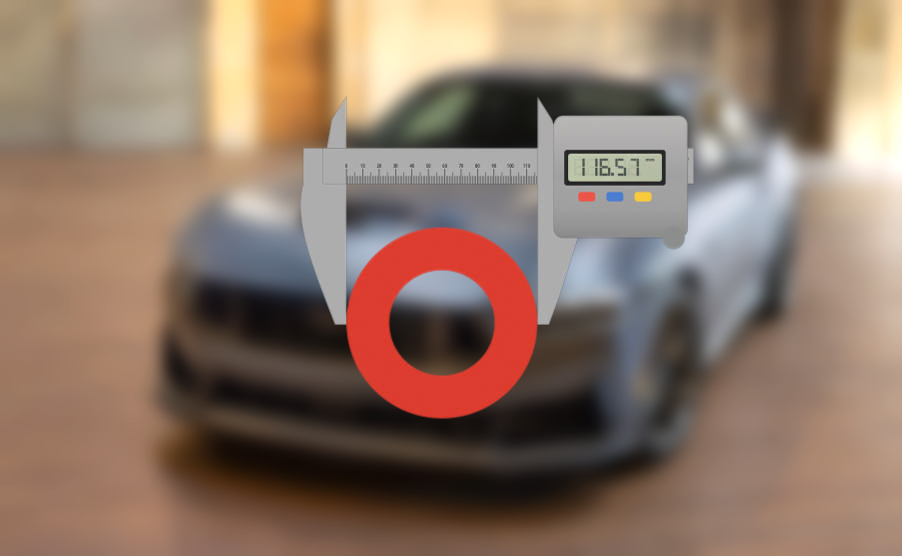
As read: 116.57,mm
